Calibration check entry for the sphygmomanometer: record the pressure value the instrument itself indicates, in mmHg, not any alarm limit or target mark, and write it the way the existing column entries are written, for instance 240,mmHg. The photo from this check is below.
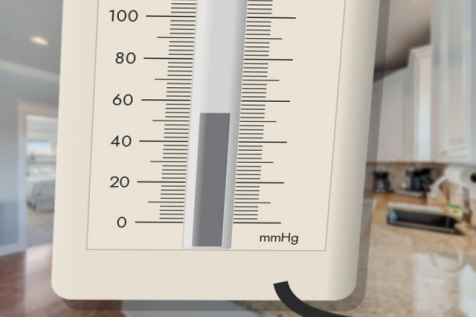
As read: 54,mmHg
